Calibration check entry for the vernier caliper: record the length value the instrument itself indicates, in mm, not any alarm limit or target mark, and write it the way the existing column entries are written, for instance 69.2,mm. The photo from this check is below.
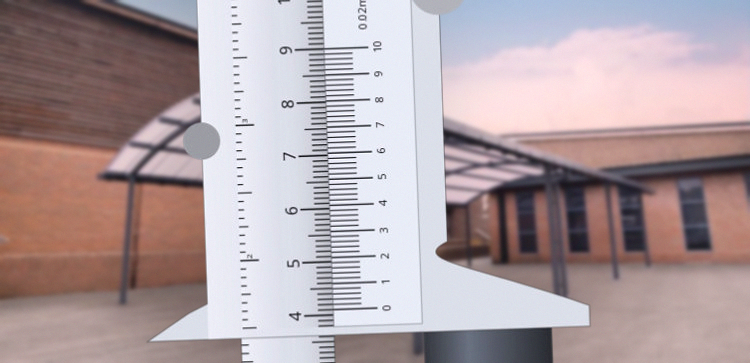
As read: 41.0,mm
